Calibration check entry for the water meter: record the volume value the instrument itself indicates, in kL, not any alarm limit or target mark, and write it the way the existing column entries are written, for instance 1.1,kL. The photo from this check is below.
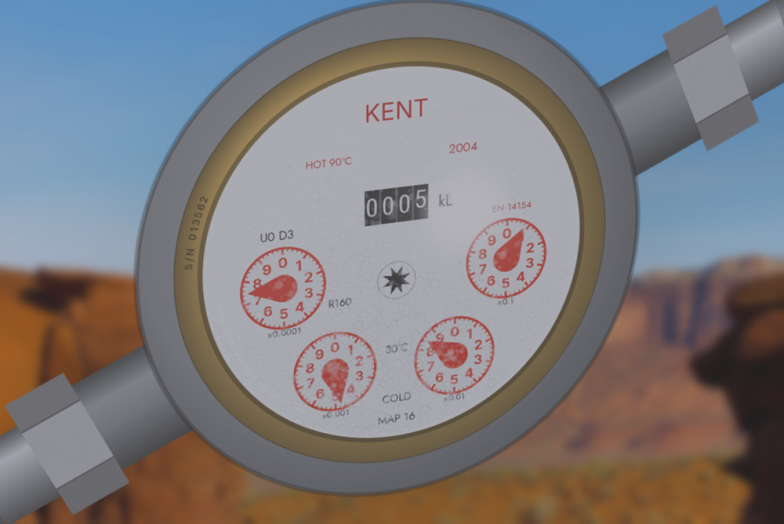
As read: 5.0847,kL
